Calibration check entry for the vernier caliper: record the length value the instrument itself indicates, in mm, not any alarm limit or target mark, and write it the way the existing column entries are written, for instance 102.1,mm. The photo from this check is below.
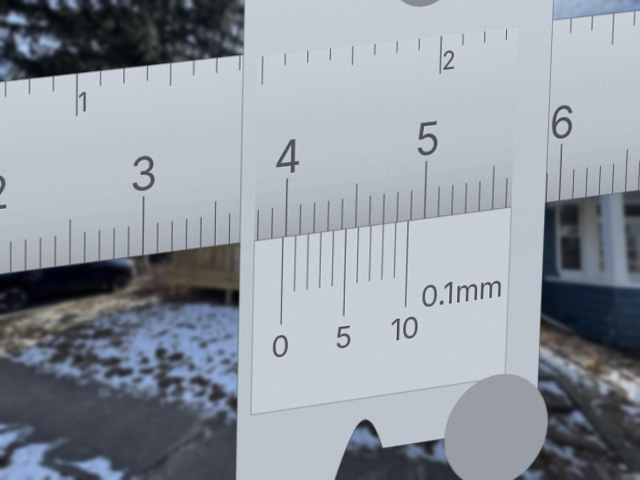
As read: 39.8,mm
